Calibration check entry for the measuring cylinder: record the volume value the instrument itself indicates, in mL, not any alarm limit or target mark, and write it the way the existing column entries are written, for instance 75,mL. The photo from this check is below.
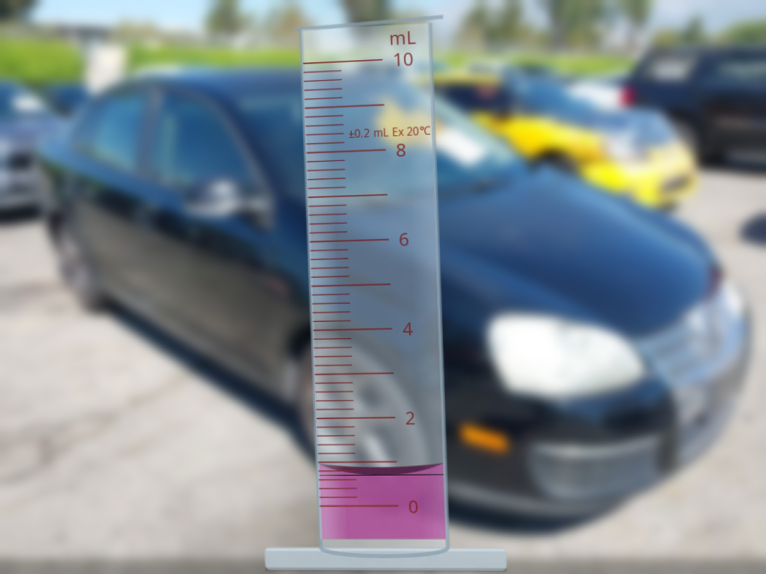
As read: 0.7,mL
